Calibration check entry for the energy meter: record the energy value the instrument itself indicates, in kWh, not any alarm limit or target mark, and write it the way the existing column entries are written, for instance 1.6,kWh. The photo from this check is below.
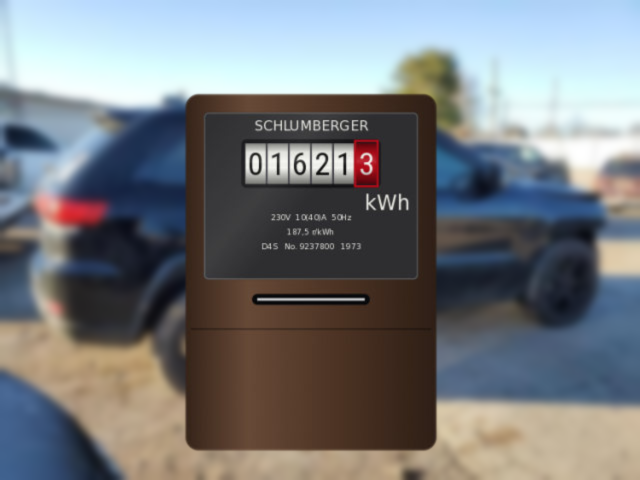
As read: 1621.3,kWh
